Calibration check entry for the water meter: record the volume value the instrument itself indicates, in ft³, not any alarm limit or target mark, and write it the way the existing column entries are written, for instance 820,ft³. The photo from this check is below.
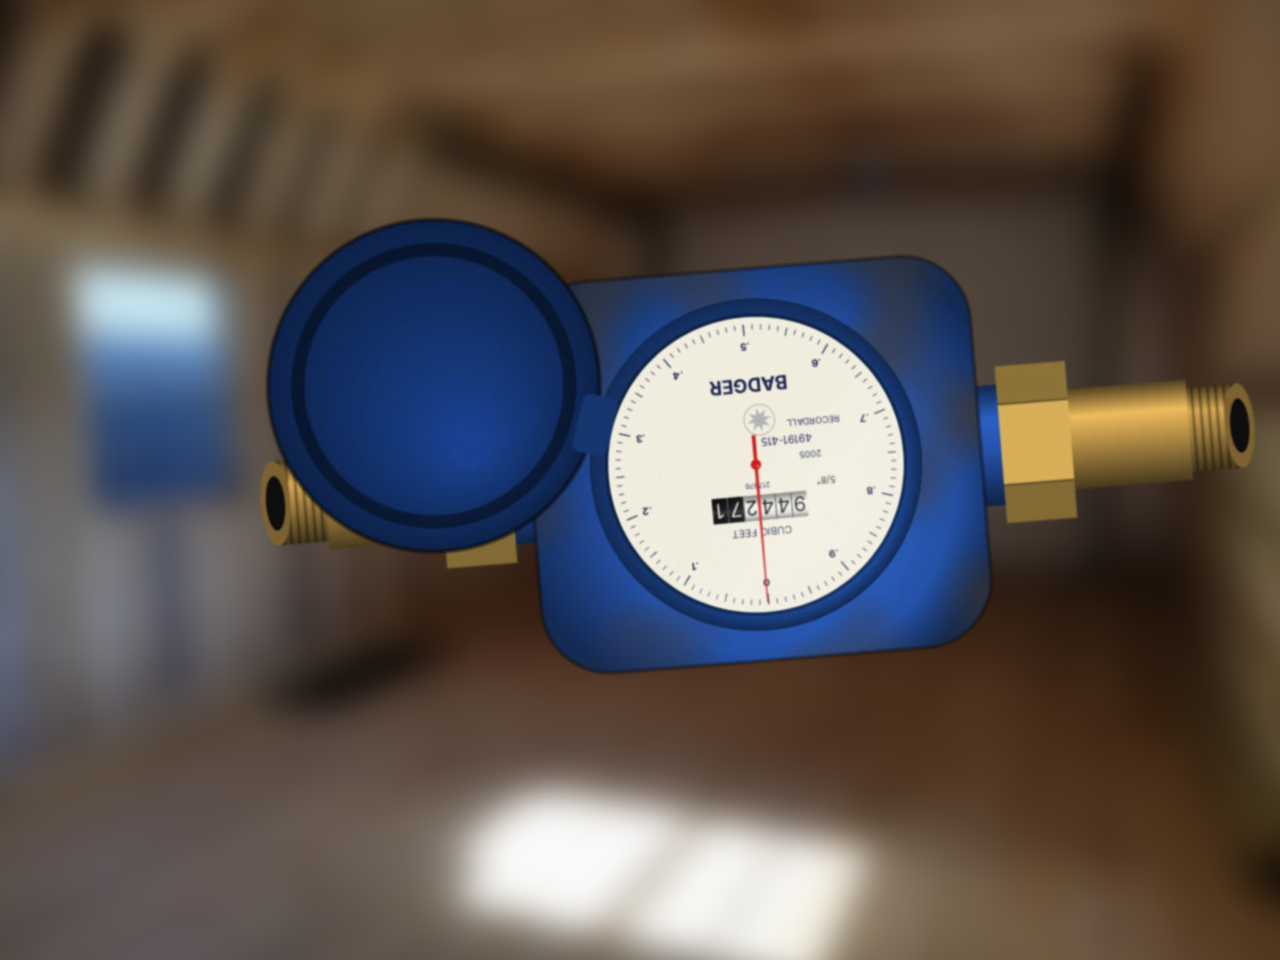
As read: 944271.00,ft³
